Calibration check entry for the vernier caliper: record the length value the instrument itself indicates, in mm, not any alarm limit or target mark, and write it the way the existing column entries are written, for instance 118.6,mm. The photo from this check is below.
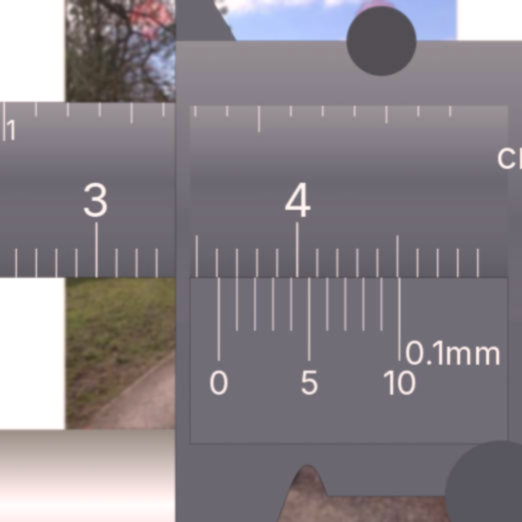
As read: 36.1,mm
